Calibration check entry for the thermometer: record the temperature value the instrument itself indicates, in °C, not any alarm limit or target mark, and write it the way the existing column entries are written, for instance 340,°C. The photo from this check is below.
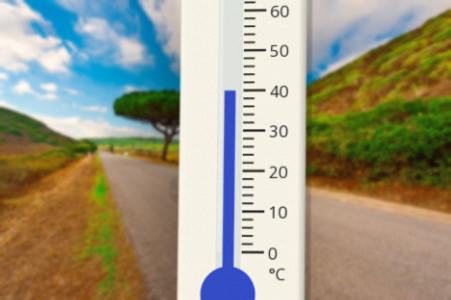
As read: 40,°C
